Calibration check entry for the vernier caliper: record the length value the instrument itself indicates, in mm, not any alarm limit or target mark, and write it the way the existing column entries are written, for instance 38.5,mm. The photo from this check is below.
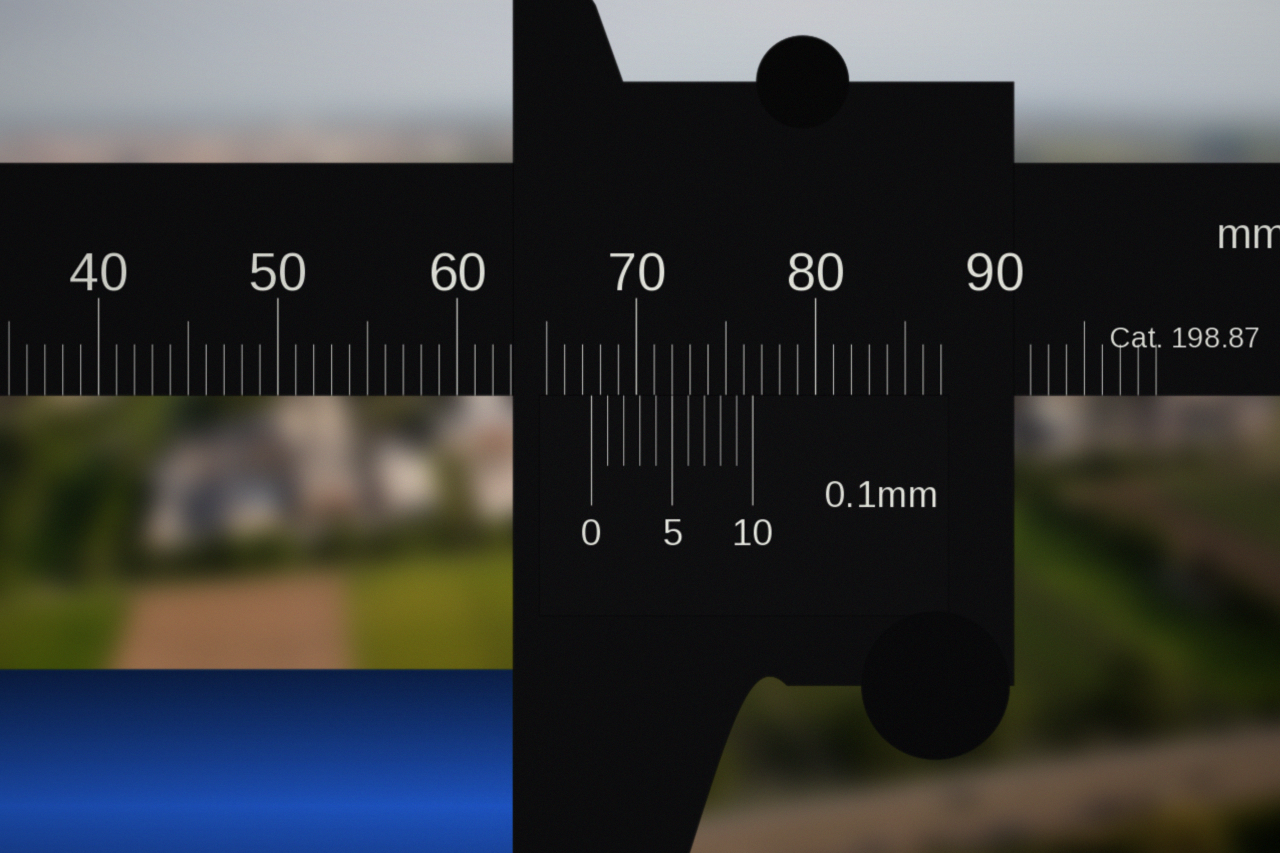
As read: 67.5,mm
